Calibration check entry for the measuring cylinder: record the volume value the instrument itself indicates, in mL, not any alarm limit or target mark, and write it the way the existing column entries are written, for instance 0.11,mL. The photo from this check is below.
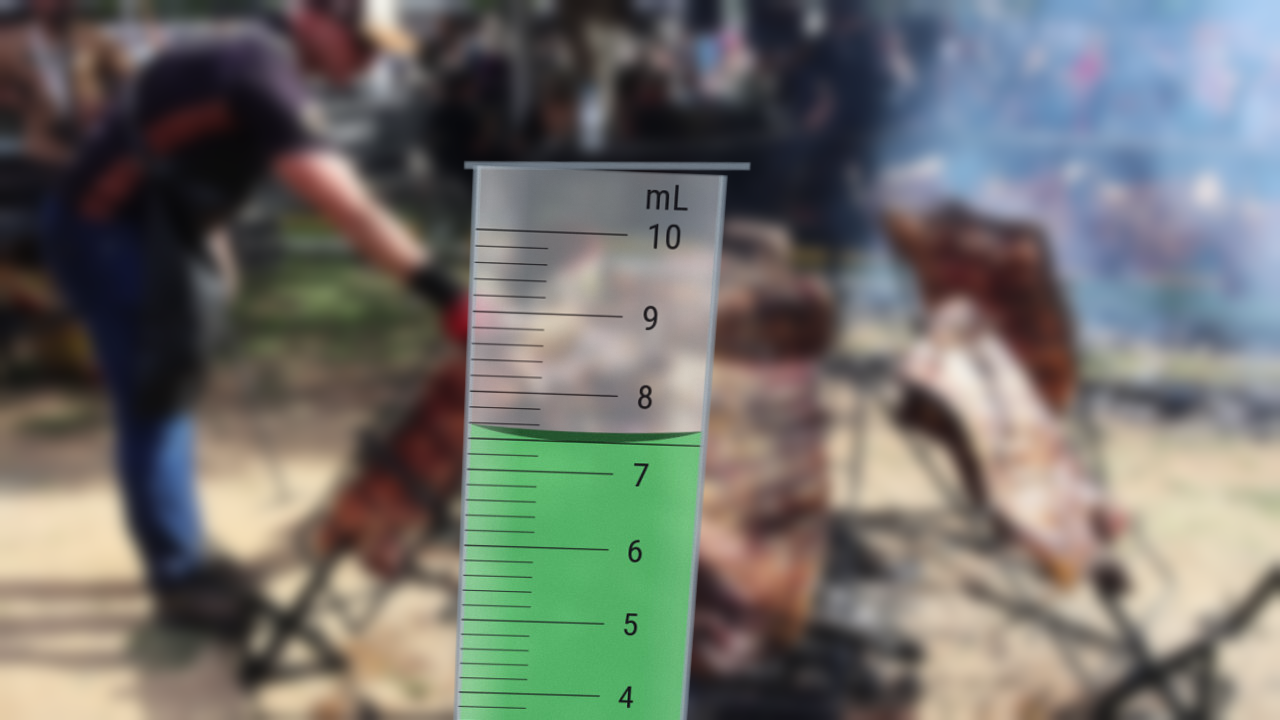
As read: 7.4,mL
